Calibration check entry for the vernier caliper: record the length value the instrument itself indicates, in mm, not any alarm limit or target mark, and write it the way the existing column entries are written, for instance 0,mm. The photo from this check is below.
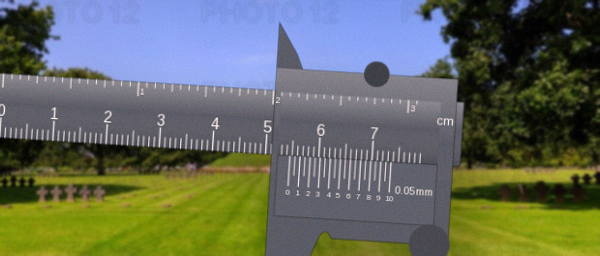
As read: 54.6,mm
